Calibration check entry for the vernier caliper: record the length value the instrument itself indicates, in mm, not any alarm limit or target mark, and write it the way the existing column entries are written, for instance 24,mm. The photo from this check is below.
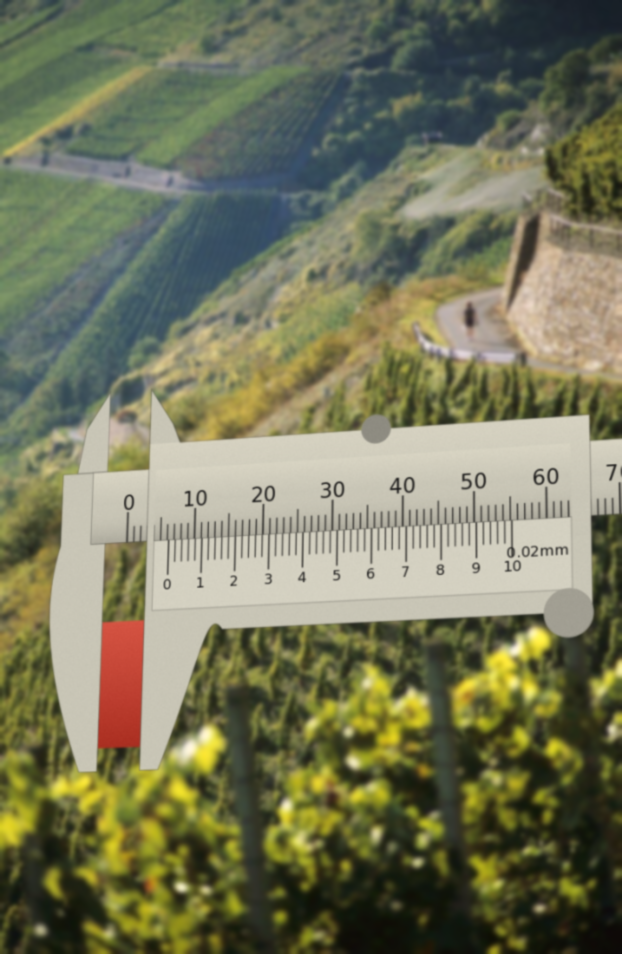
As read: 6.2,mm
